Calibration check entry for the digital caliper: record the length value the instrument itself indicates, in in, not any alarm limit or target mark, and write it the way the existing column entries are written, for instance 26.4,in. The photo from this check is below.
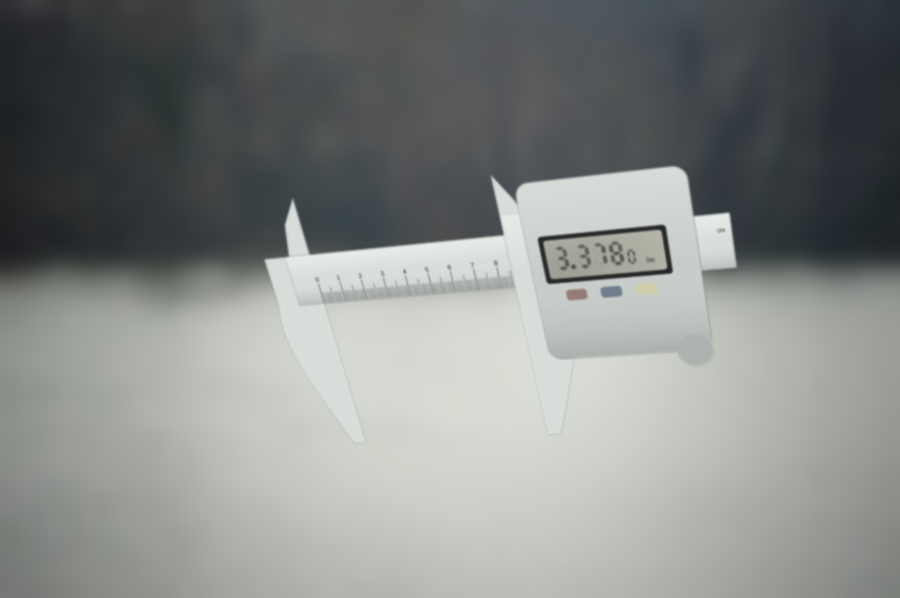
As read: 3.3780,in
